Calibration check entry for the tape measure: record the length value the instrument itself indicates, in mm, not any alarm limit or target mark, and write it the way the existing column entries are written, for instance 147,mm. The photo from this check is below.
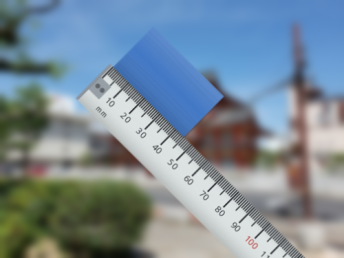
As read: 45,mm
